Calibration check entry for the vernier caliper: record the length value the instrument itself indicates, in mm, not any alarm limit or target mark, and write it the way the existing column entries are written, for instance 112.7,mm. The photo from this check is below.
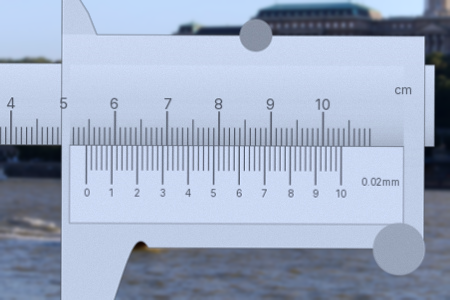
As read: 54.5,mm
